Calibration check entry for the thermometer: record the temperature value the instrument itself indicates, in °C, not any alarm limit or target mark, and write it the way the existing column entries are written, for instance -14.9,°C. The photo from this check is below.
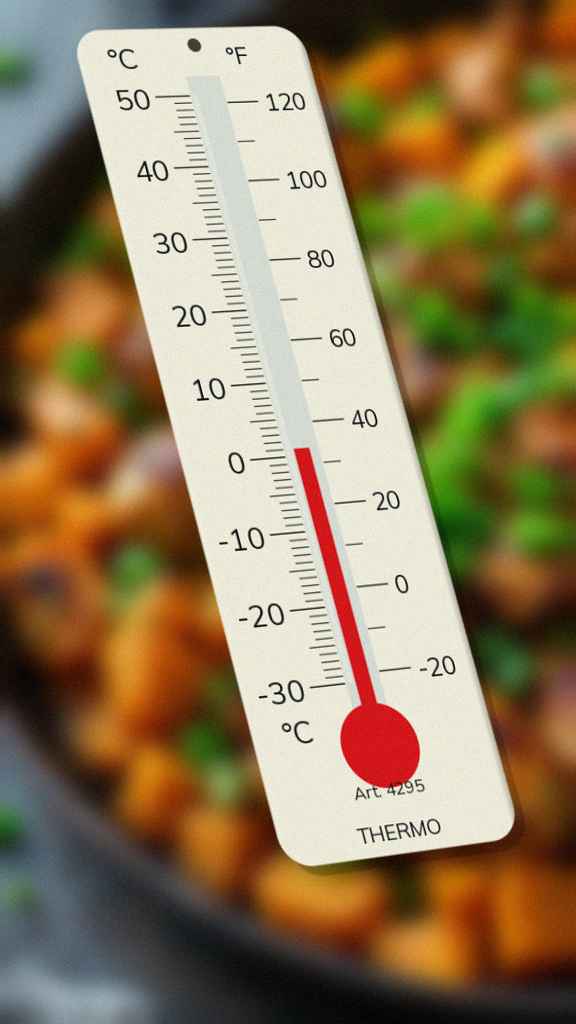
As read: 1,°C
